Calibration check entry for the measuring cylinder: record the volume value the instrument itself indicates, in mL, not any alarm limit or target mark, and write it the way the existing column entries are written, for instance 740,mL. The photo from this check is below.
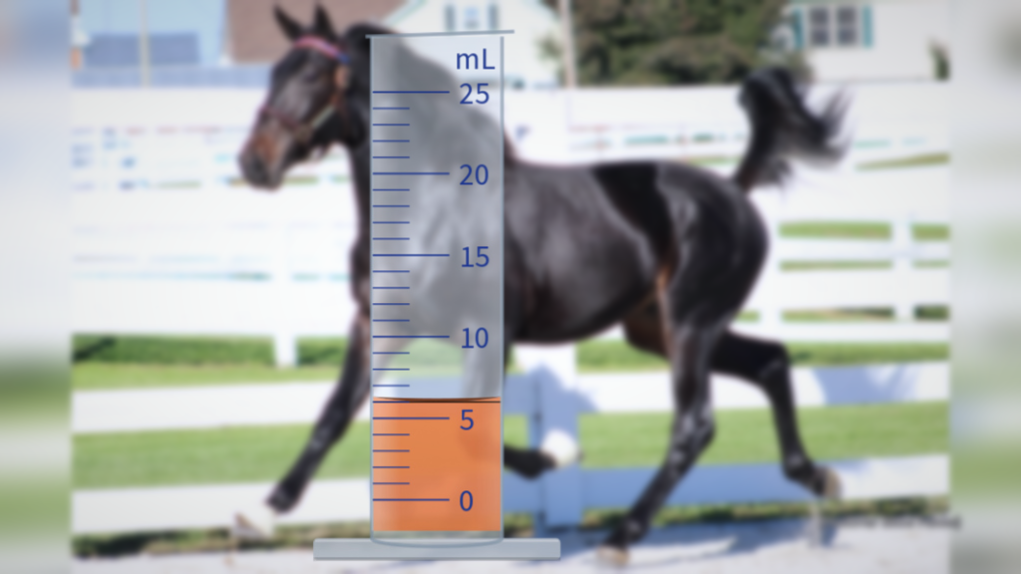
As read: 6,mL
